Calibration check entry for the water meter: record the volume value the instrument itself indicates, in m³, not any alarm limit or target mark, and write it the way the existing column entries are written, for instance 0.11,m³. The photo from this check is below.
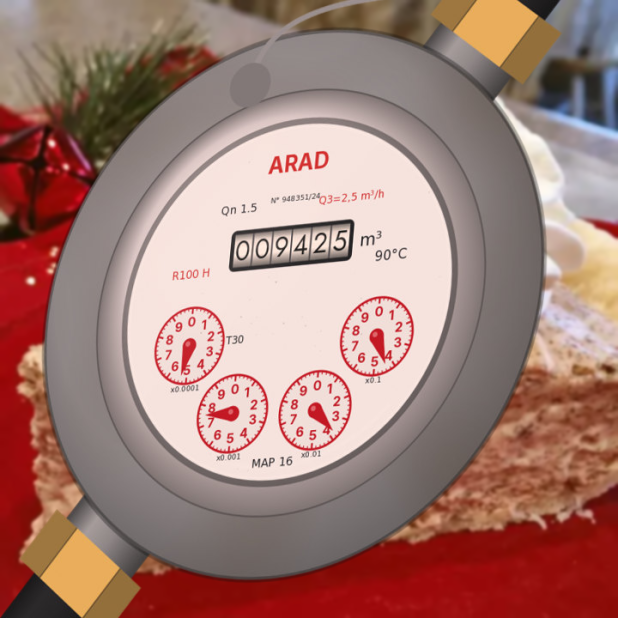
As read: 9425.4375,m³
